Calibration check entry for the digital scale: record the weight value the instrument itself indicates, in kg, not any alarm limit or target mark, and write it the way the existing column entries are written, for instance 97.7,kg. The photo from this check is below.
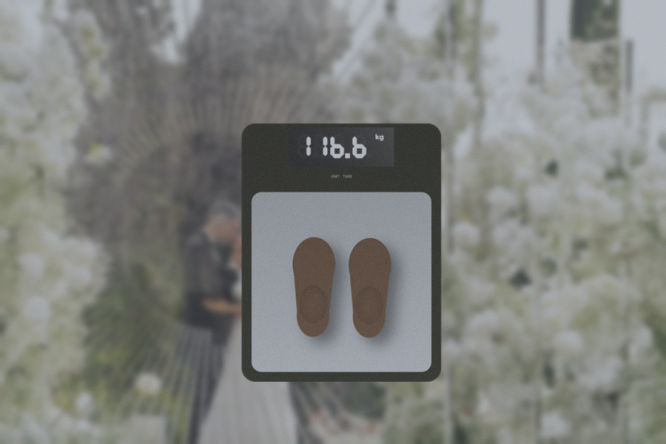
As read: 116.6,kg
